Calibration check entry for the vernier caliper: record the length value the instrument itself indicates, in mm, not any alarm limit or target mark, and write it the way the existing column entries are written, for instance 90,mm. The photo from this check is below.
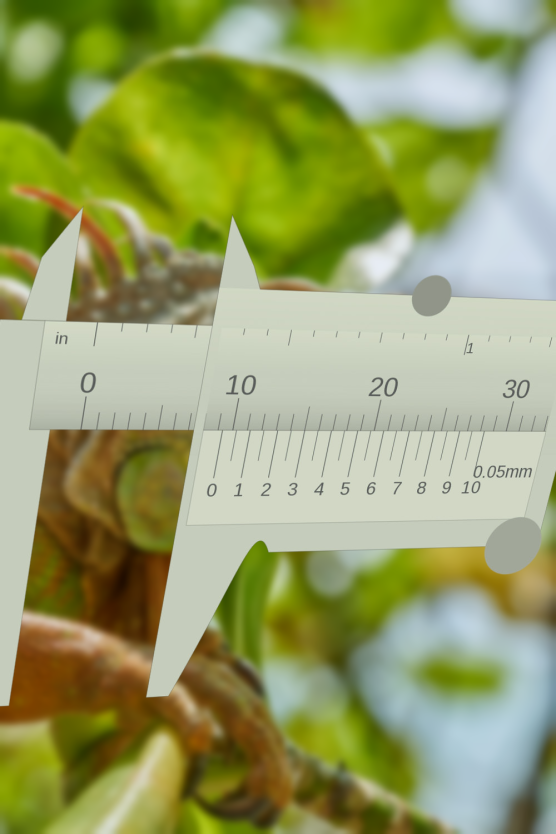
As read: 9.3,mm
